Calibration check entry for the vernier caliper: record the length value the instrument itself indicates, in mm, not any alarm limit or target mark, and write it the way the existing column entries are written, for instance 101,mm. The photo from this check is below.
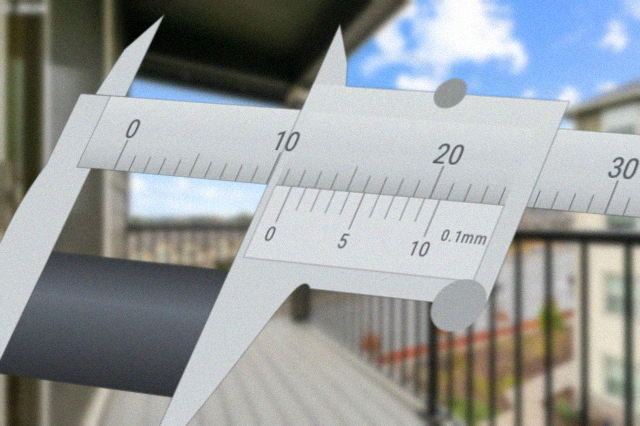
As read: 11.6,mm
